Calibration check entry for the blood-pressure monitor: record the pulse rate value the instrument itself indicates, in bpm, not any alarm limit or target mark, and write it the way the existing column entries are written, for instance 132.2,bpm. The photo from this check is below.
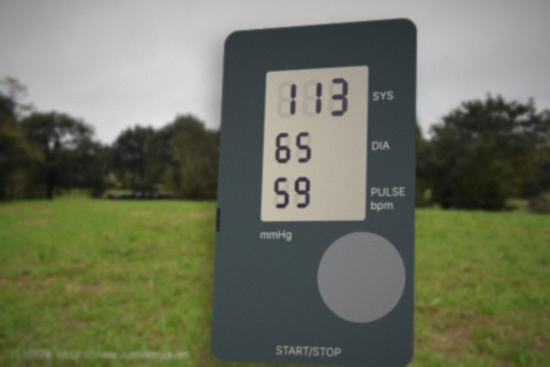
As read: 59,bpm
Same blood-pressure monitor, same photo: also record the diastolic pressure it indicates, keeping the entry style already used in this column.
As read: 65,mmHg
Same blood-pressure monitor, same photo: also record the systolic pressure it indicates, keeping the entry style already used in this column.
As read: 113,mmHg
